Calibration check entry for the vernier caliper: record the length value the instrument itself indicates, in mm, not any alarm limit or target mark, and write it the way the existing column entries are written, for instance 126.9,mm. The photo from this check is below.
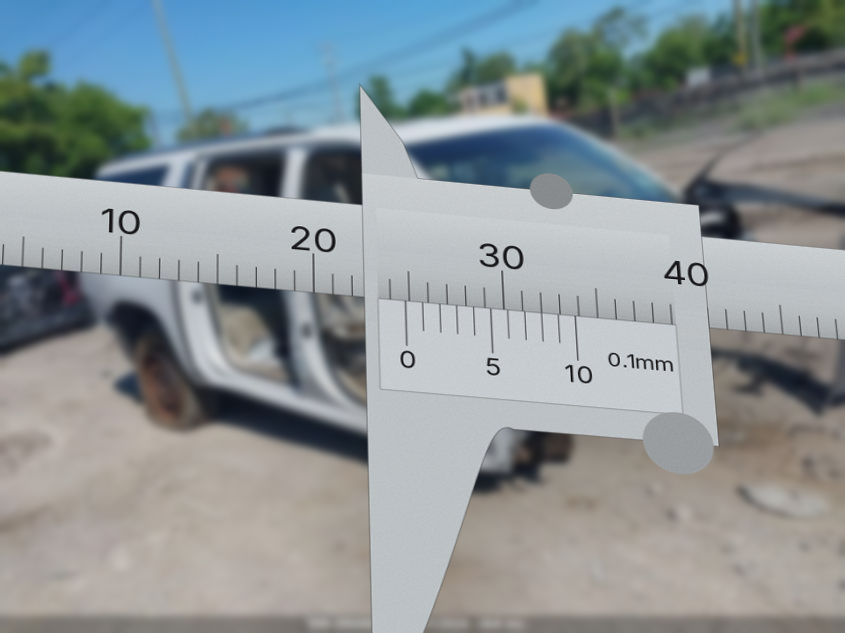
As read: 24.8,mm
